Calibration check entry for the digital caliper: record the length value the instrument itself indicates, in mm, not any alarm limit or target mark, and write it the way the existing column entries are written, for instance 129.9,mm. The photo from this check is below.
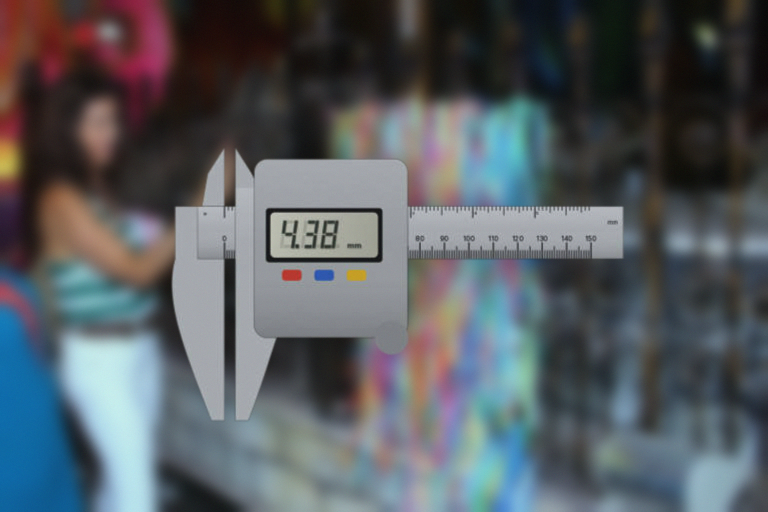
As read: 4.38,mm
